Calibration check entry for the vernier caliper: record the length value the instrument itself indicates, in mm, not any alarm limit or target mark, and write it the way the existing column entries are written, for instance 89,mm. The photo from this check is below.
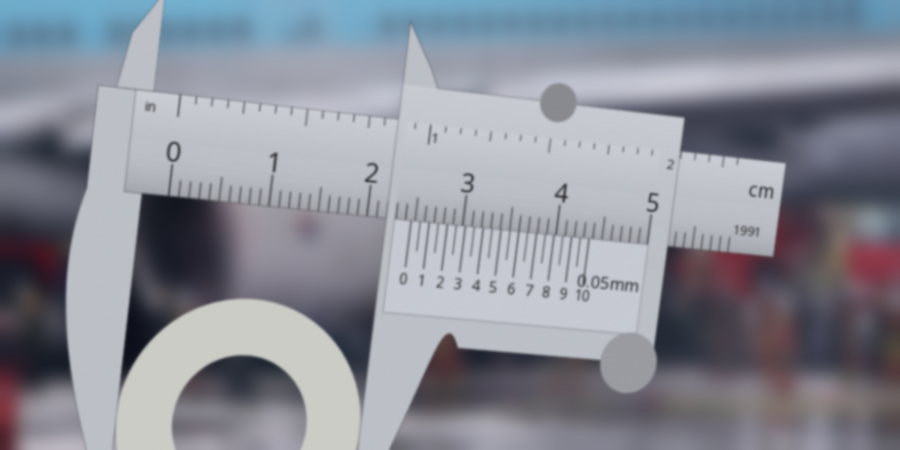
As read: 24.6,mm
